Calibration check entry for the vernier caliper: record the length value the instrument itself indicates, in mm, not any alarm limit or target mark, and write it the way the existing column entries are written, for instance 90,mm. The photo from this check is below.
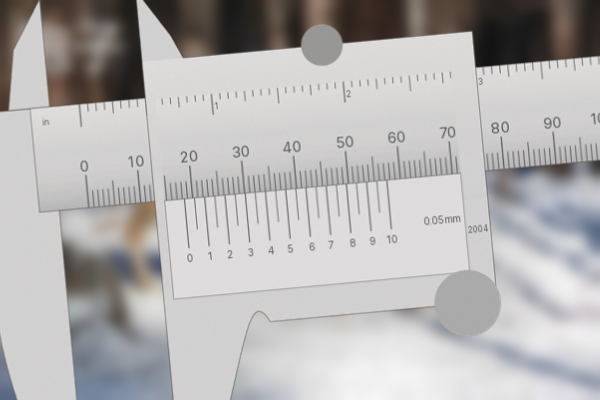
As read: 18.4,mm
